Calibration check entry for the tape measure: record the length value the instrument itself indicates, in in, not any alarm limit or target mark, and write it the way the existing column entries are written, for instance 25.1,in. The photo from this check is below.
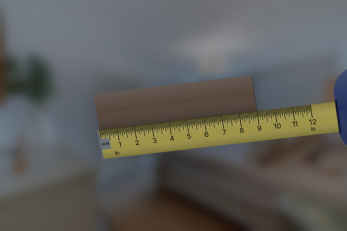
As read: 9,in
